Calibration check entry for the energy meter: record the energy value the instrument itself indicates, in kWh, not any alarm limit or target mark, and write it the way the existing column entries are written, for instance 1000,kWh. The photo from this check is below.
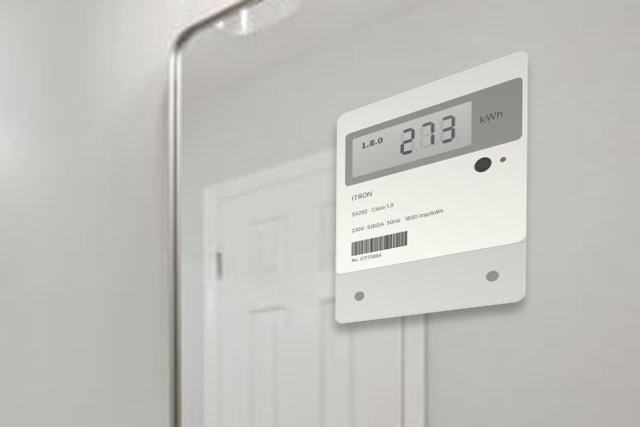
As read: 273,kWh
